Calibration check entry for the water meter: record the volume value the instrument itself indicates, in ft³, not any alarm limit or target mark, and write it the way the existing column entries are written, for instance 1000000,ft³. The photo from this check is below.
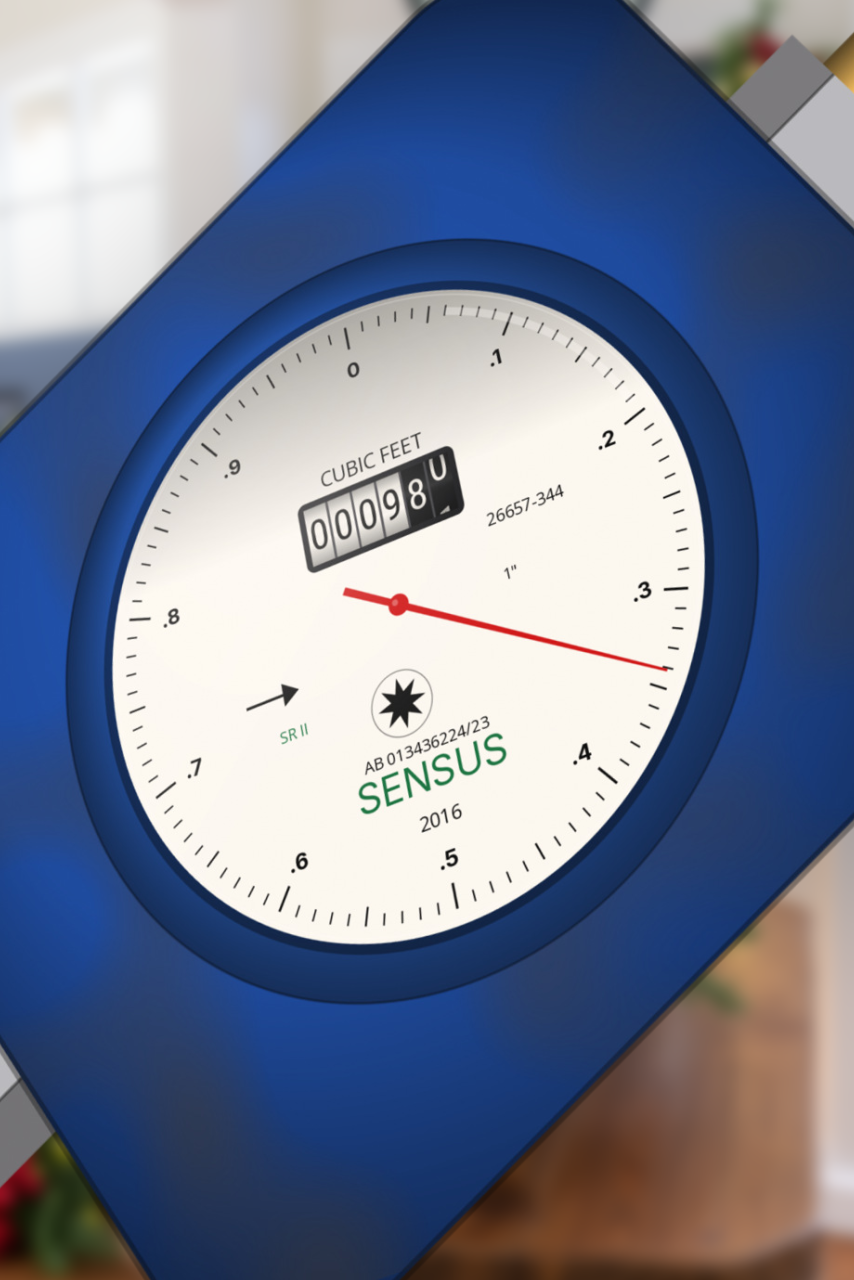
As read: 980.34,ft³
